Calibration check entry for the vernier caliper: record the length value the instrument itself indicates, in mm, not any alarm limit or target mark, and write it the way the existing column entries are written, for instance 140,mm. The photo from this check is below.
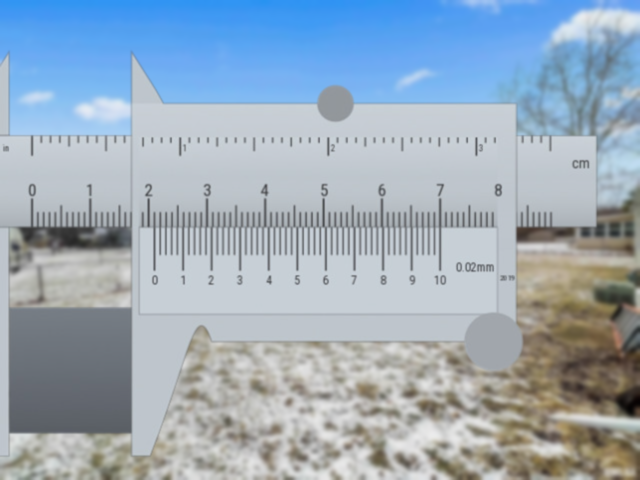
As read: 21.0,mm
